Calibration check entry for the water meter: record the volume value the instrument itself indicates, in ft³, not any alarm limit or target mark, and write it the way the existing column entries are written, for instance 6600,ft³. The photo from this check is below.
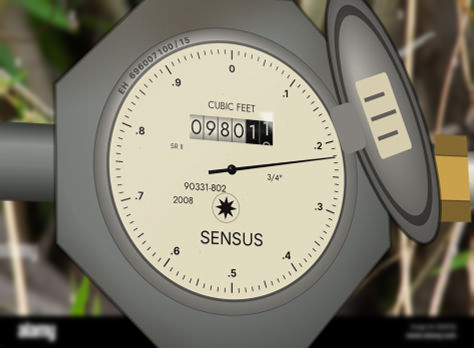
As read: 98011.22,ft³
